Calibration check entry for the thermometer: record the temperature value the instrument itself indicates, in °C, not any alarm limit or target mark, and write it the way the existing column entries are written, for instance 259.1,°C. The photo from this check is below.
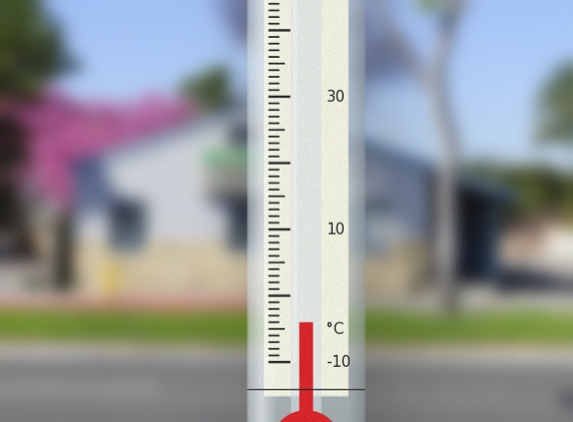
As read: -4,°C
